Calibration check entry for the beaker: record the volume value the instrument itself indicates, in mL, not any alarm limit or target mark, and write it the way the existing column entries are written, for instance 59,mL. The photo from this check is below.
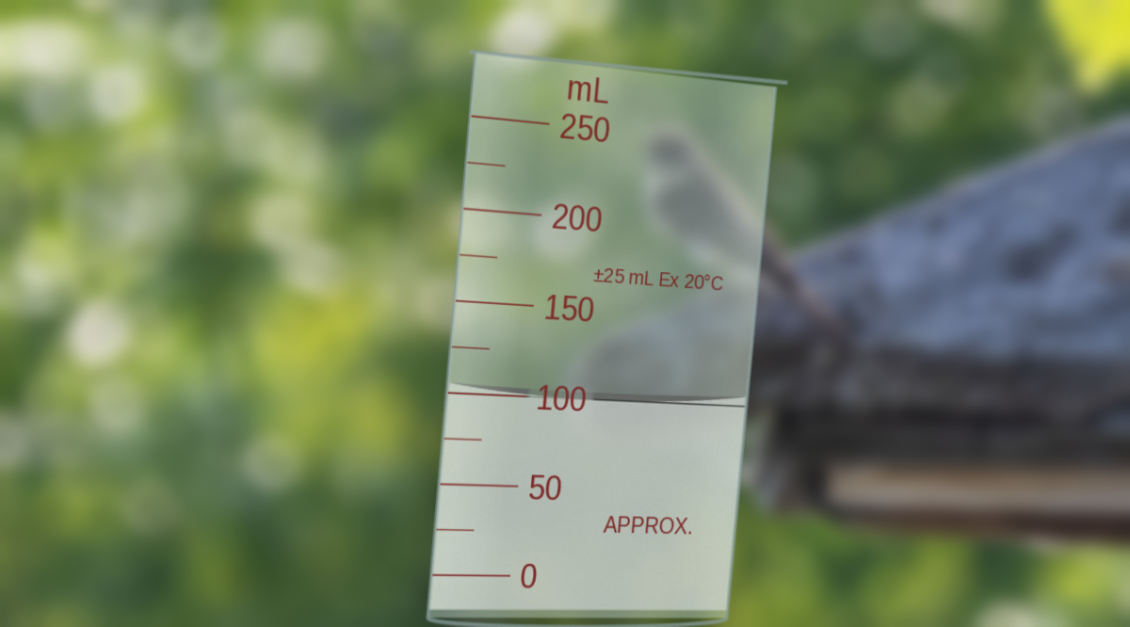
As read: 100,mL
